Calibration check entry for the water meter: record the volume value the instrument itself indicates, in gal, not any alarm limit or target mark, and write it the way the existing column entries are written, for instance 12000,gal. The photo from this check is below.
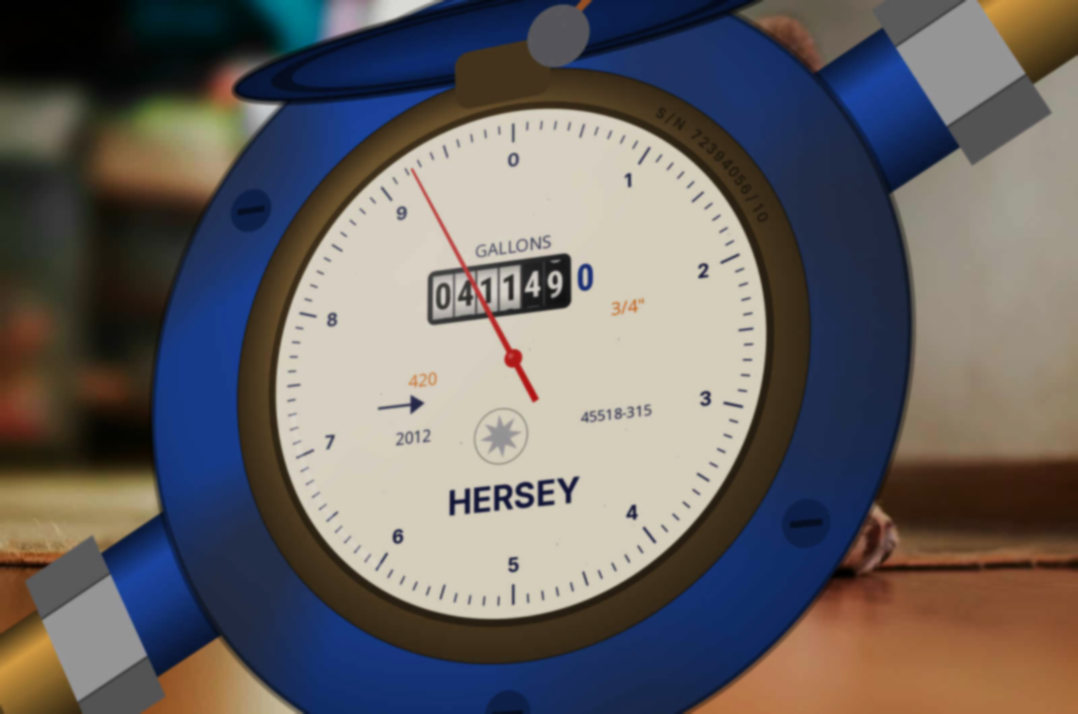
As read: 411489.2,gal
